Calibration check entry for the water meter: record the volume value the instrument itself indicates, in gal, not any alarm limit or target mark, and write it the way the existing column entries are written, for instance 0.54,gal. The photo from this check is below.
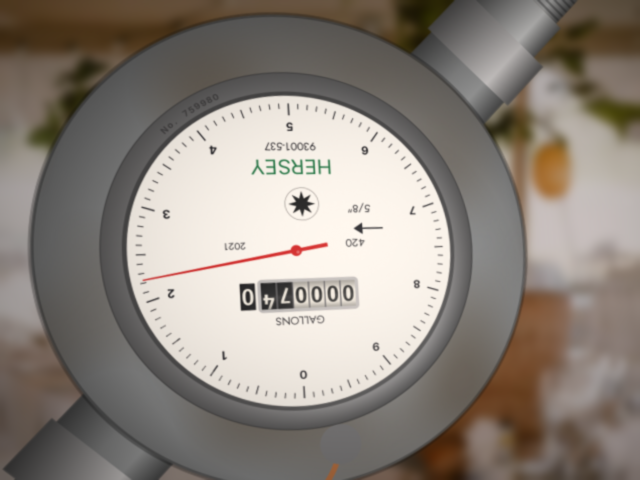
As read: 742.2,gal
